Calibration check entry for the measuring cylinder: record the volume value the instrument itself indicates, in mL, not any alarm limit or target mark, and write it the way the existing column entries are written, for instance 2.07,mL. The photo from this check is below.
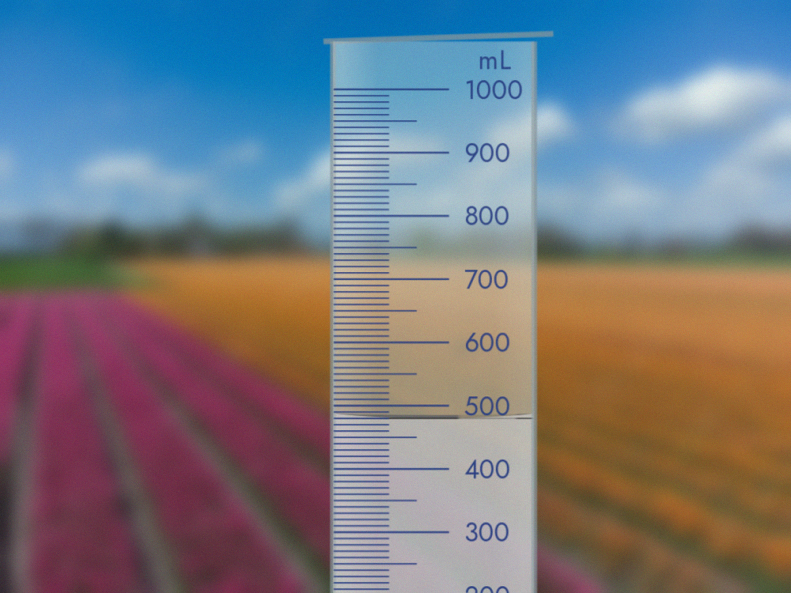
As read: 480,mL
